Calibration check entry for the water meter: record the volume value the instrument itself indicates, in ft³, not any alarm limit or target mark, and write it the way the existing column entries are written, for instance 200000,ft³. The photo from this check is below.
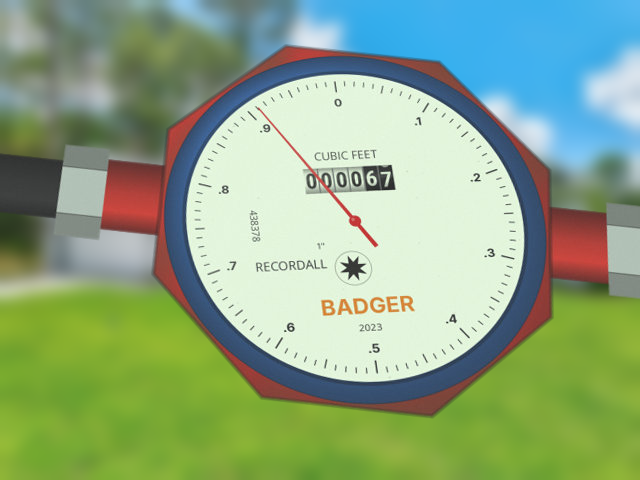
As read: 66.91,ft³
